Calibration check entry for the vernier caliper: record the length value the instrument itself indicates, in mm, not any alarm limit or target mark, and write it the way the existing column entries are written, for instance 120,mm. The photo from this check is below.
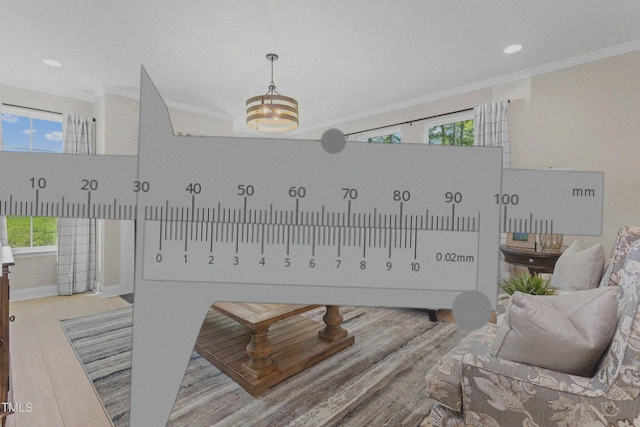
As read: 34.0,mm
